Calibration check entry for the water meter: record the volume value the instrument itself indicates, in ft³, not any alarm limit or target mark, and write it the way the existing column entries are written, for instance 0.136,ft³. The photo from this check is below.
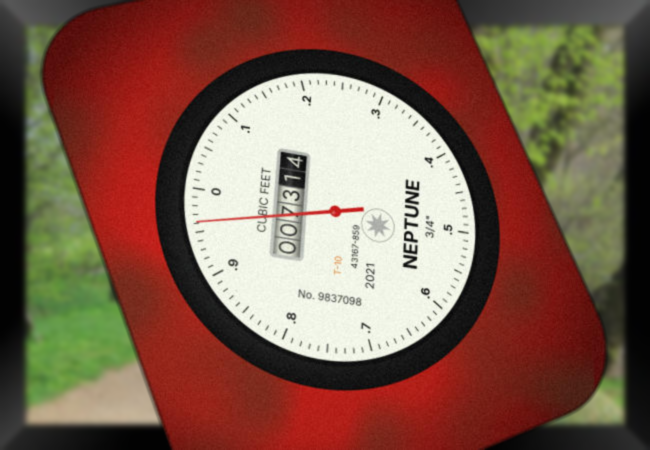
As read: 7313.96,ft³
